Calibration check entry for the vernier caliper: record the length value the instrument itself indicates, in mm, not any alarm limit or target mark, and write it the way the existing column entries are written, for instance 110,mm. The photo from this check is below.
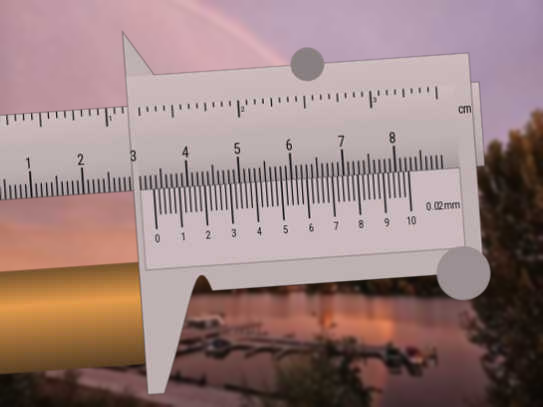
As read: 33.5,mm
